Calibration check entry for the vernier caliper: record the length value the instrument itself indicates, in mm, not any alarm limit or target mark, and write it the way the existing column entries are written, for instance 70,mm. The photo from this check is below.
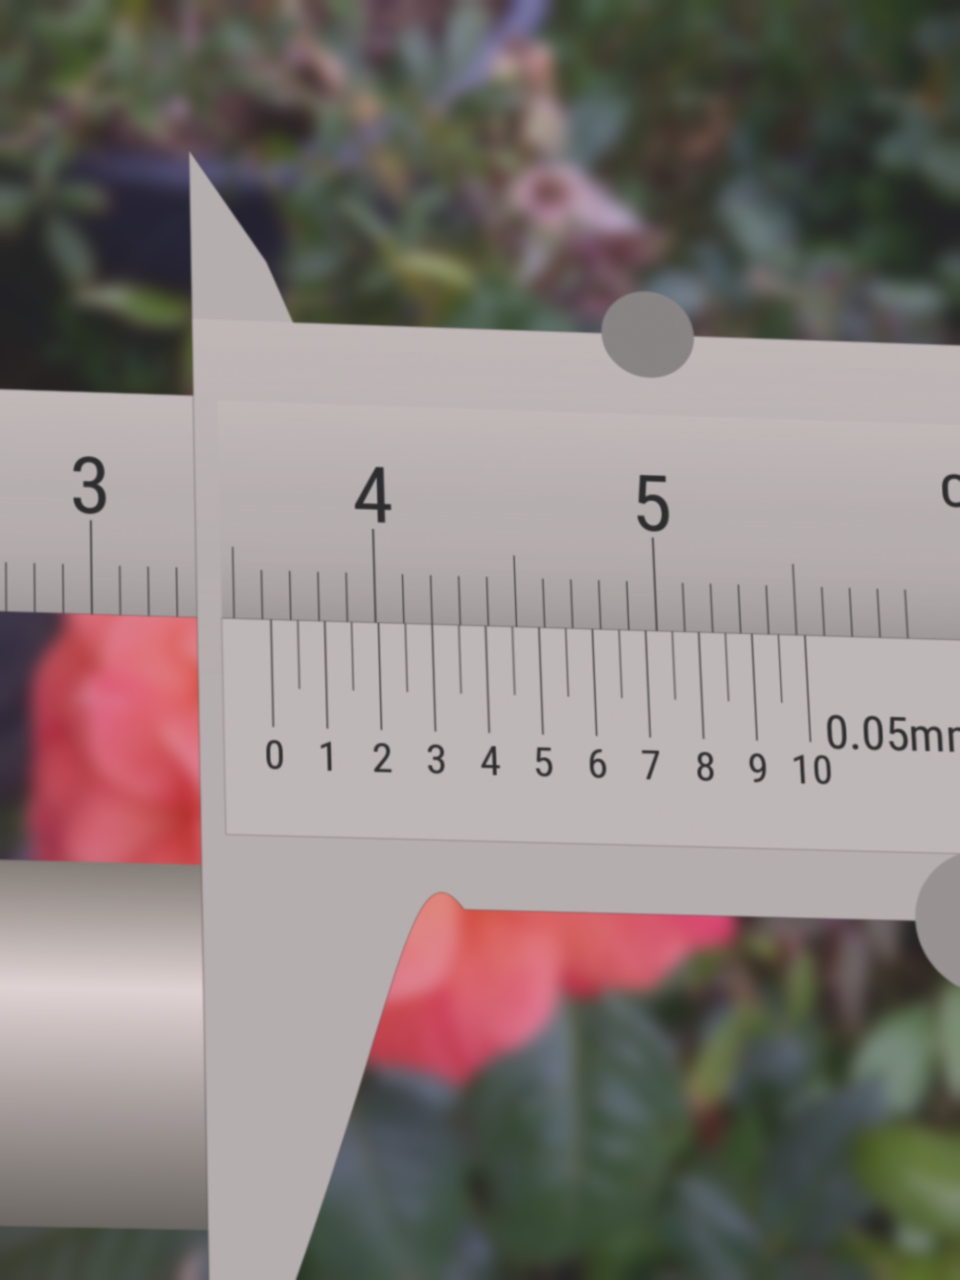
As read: 36.3,mm
